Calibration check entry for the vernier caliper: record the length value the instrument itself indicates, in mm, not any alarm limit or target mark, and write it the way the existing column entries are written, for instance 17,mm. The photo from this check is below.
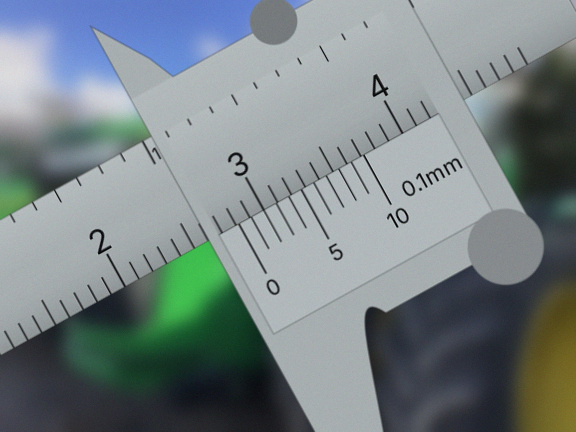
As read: 28.2,mm
